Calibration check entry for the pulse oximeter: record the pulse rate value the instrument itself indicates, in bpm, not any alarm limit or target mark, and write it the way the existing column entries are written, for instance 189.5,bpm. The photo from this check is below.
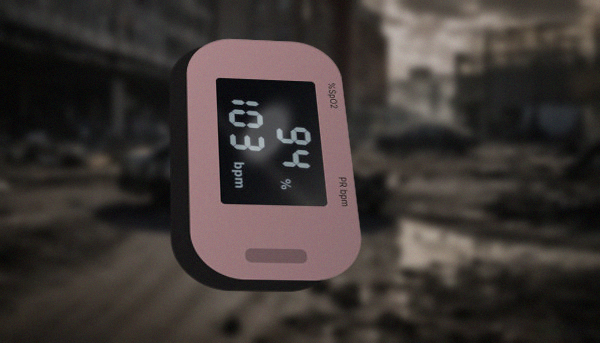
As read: 103,bpm
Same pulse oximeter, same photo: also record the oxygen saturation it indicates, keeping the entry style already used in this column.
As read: 94,%
